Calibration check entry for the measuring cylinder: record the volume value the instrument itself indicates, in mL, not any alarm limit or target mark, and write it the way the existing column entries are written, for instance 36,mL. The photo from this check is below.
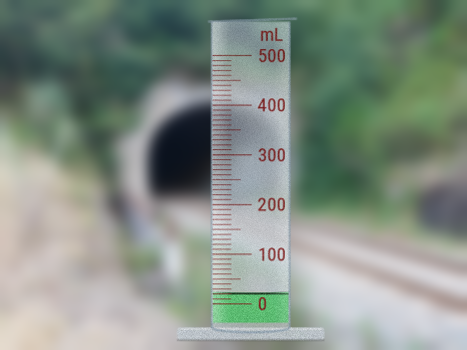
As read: 20,mL
